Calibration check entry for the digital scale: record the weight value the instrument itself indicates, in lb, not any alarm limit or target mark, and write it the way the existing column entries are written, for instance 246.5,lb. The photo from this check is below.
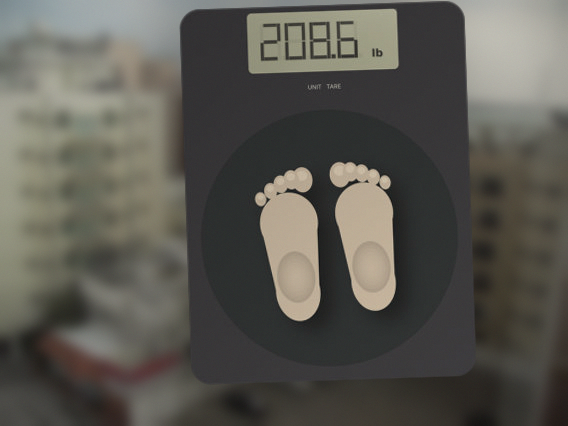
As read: 208.6,lb
